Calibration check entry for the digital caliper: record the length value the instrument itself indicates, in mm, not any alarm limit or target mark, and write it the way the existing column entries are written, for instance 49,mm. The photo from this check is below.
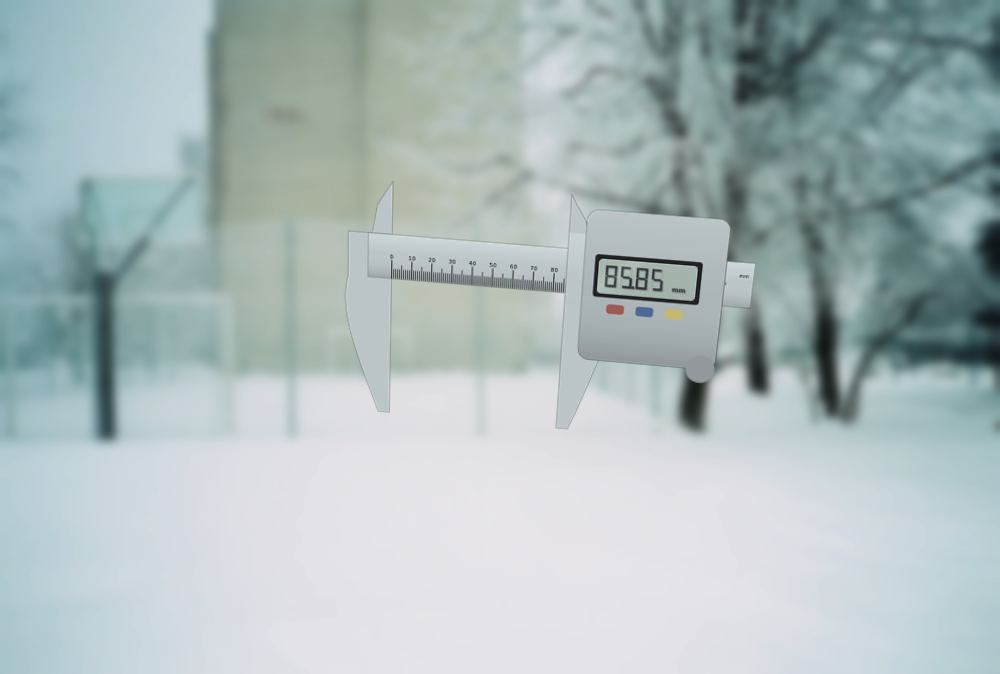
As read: 85.85,mm
